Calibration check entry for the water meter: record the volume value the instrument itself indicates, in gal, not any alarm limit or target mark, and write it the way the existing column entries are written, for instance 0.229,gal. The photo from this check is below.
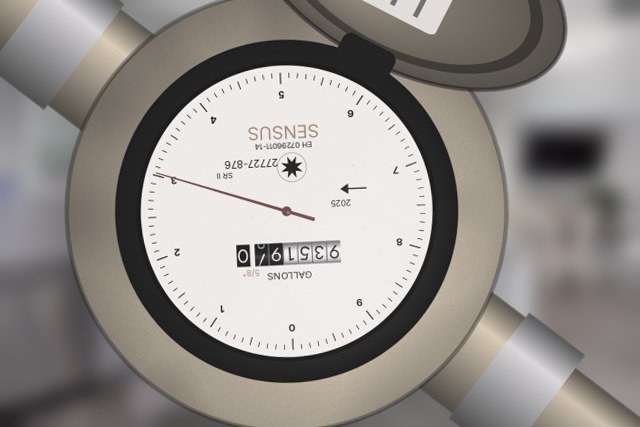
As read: 9351973.0,gal
